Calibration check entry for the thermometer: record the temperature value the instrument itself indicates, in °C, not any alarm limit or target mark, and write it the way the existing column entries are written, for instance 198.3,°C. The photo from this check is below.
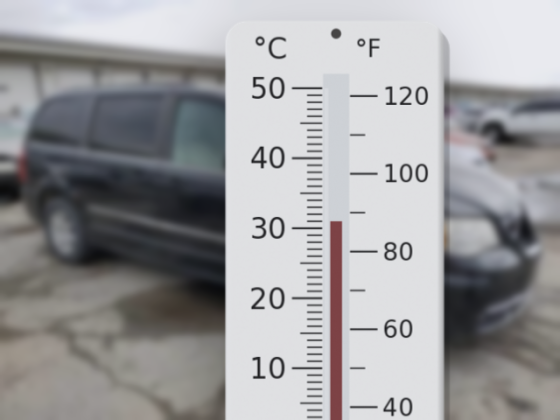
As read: 31,°C
